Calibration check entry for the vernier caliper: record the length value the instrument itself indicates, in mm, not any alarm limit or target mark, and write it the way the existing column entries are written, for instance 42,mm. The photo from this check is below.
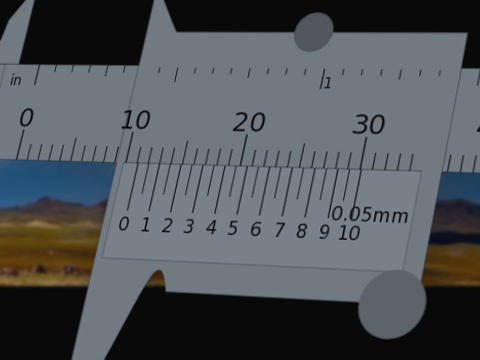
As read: 11.1,mm
